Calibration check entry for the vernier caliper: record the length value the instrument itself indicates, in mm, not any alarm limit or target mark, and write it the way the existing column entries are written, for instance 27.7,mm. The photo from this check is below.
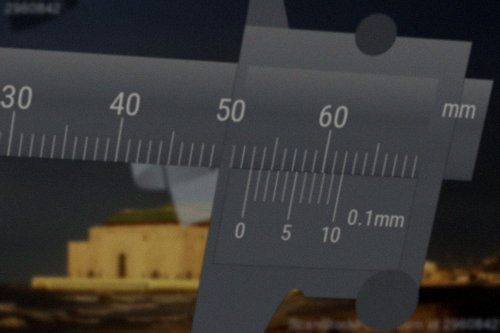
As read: 53.0,mm
